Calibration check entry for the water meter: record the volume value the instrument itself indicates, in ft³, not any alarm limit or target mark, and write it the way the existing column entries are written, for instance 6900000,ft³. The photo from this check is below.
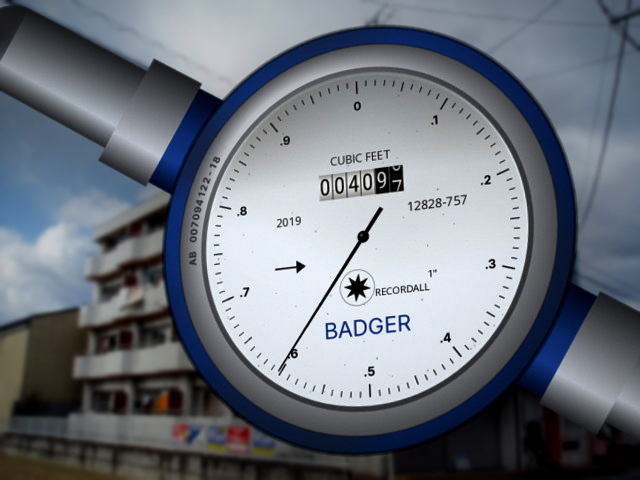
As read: 4096.60,ft³
